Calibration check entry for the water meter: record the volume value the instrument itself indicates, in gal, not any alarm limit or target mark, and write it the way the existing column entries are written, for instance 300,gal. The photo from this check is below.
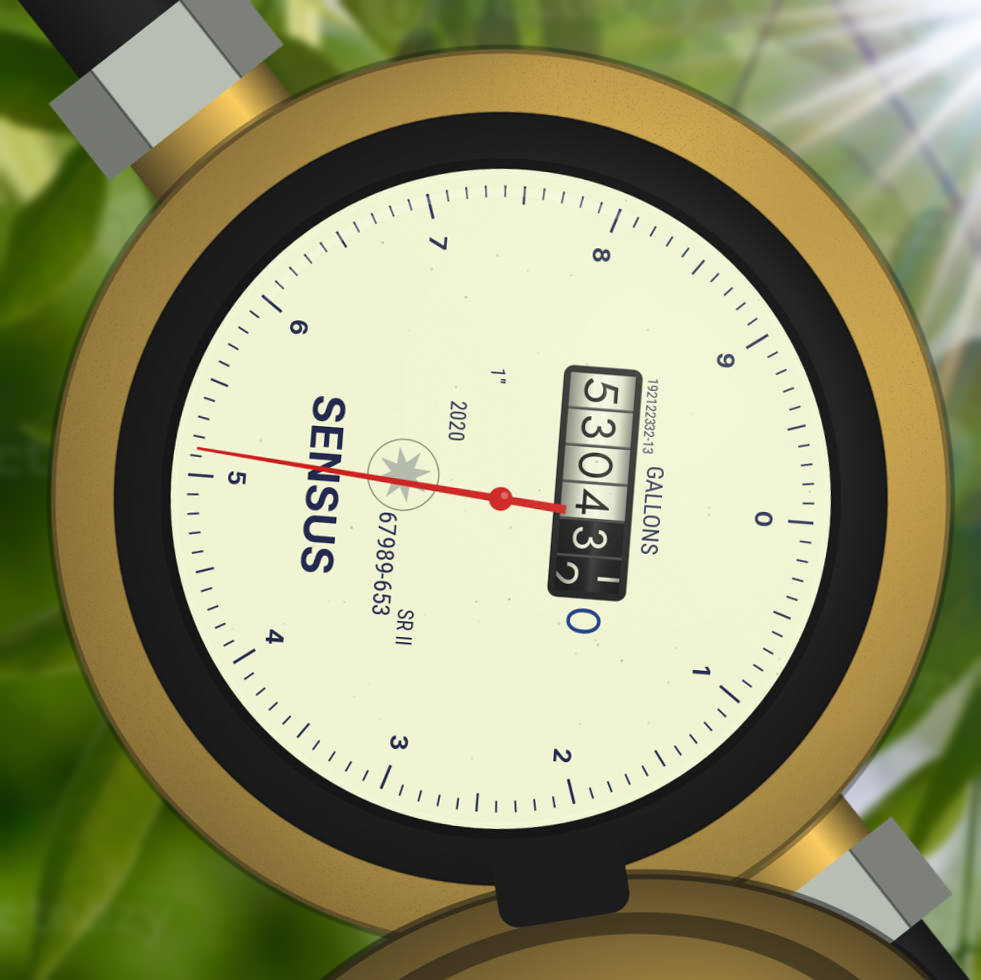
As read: 5304315.1,gal
